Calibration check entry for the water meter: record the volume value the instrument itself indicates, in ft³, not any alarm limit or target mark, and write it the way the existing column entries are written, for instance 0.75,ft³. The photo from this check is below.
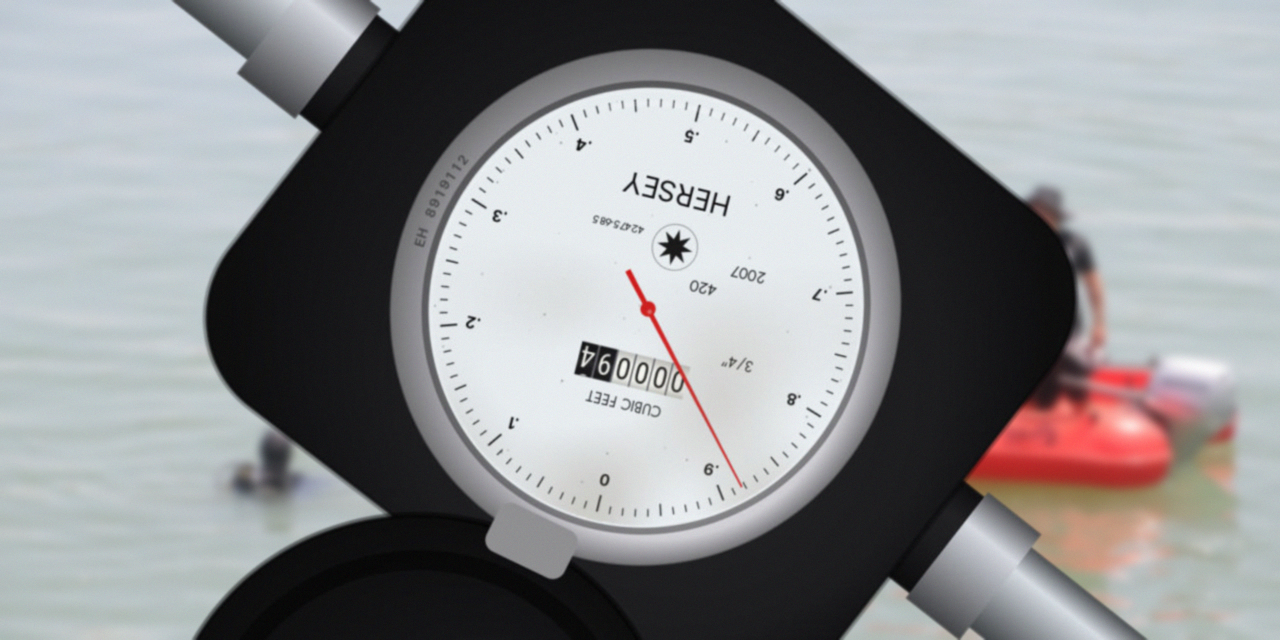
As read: 93.88,ft³
